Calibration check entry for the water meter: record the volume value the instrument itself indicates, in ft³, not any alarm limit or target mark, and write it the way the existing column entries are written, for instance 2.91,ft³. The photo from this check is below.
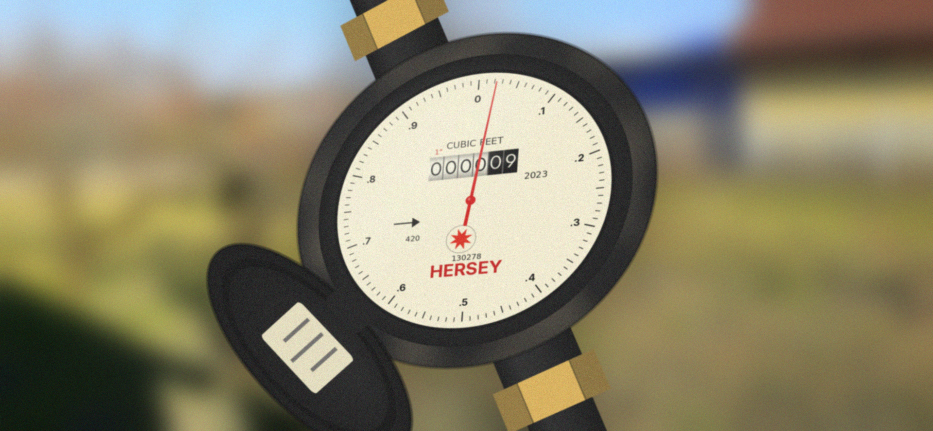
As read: 9.02,ft³
